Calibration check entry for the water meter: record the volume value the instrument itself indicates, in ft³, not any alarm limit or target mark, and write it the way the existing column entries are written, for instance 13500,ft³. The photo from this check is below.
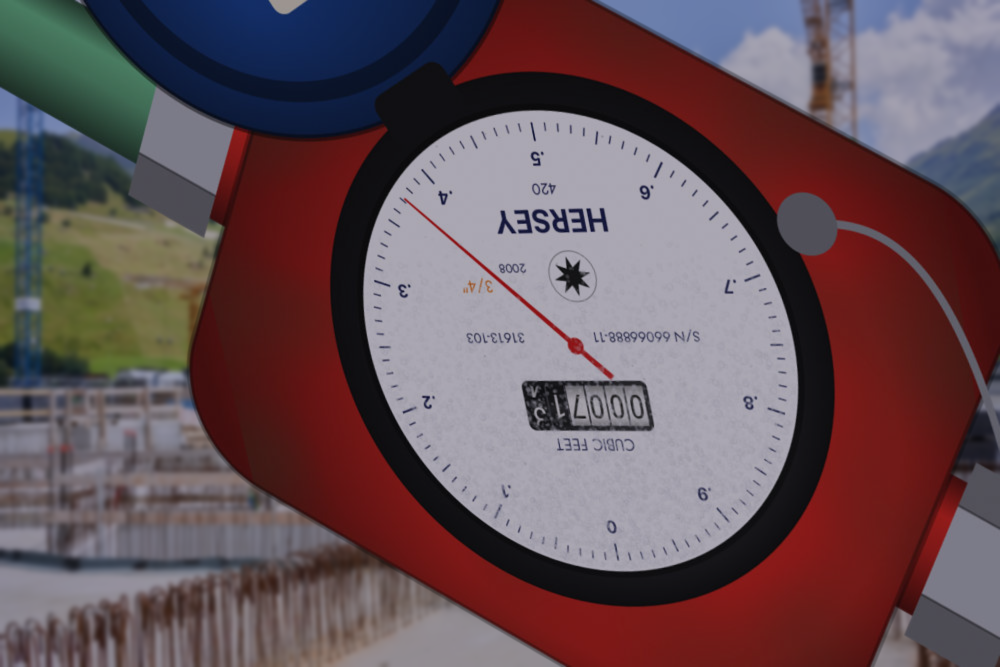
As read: 713.37,ft³
